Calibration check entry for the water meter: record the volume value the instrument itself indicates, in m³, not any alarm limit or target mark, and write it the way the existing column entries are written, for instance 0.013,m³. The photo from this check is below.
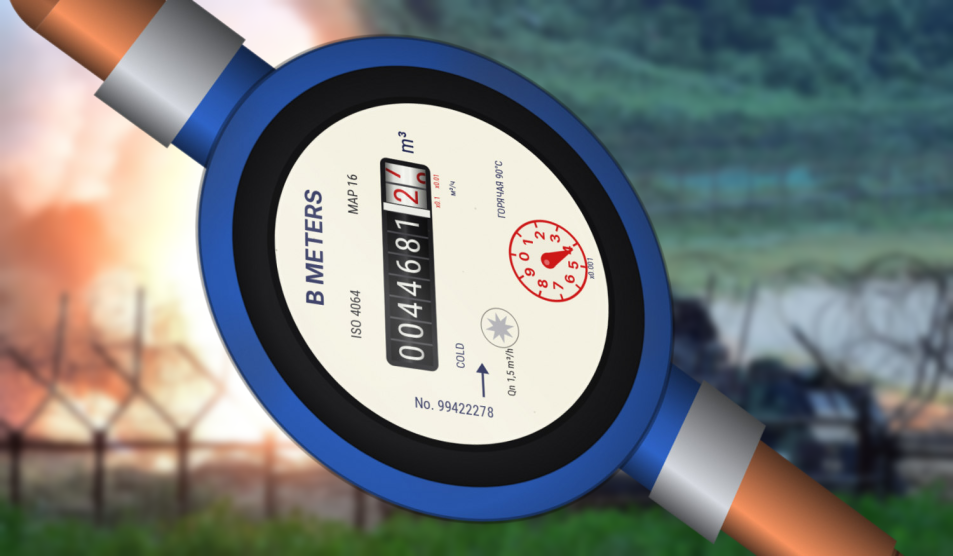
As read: 44681.274,m³
